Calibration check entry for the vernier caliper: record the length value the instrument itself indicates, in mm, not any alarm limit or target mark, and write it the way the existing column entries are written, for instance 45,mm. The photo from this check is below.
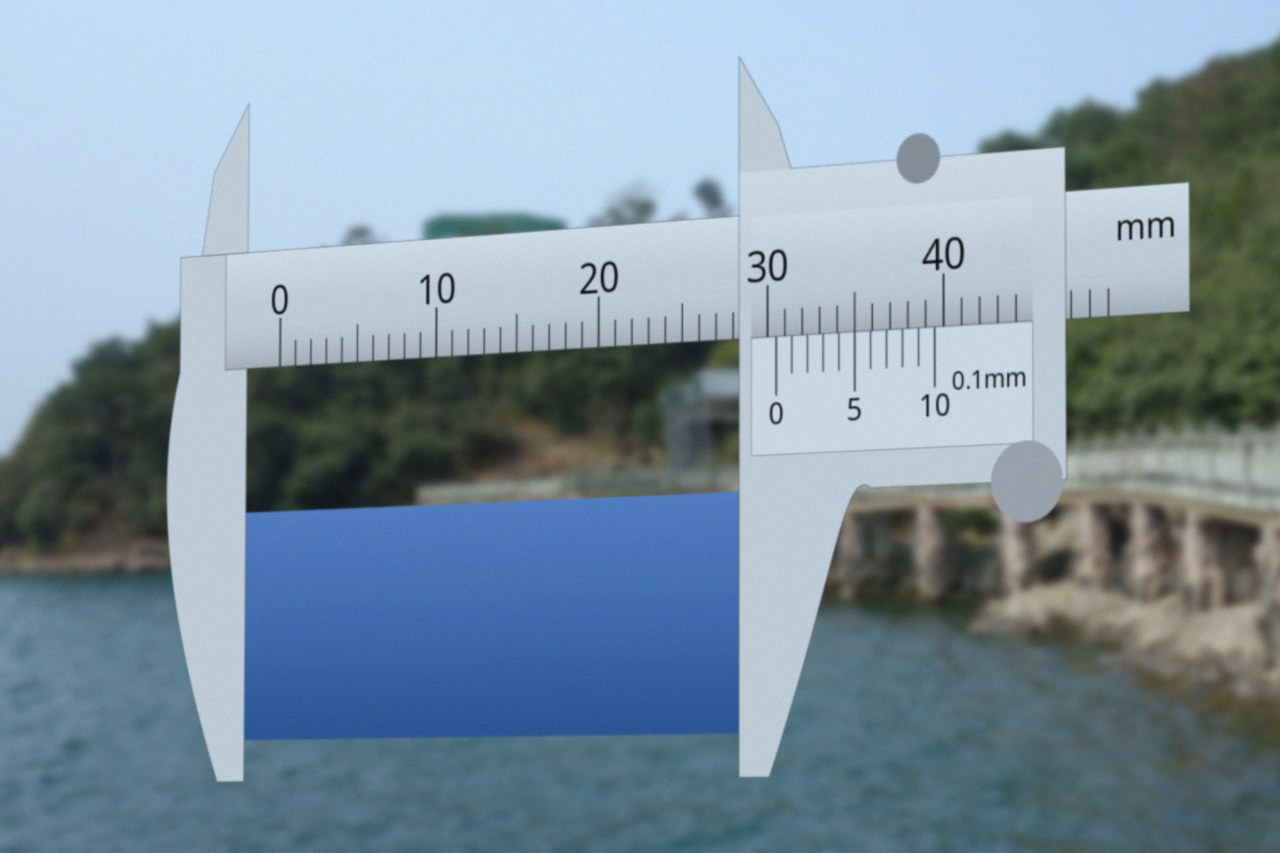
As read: 30.5,mm
